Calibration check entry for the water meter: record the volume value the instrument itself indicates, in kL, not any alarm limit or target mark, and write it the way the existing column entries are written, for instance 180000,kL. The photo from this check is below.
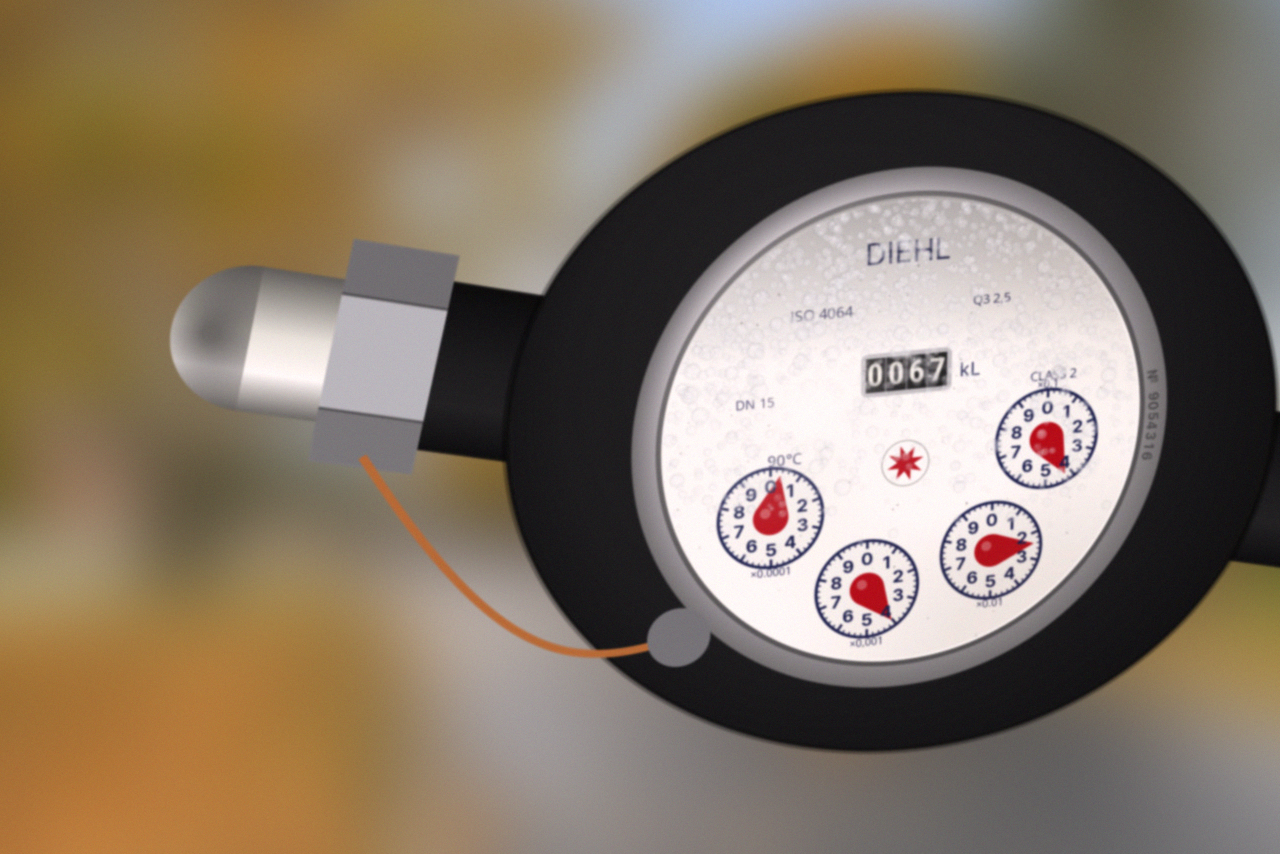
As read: 67.4240,kL
